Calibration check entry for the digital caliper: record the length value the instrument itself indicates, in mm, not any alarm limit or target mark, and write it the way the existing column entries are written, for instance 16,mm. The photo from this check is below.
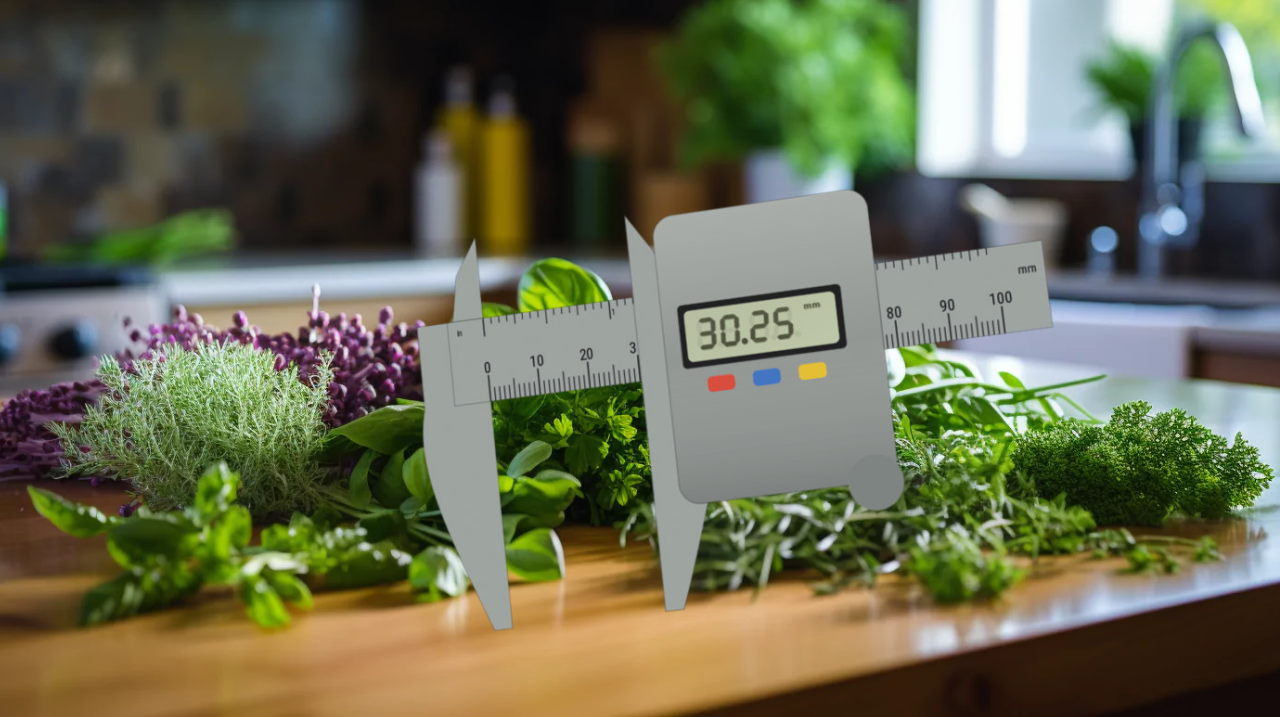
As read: 30.25,mm
